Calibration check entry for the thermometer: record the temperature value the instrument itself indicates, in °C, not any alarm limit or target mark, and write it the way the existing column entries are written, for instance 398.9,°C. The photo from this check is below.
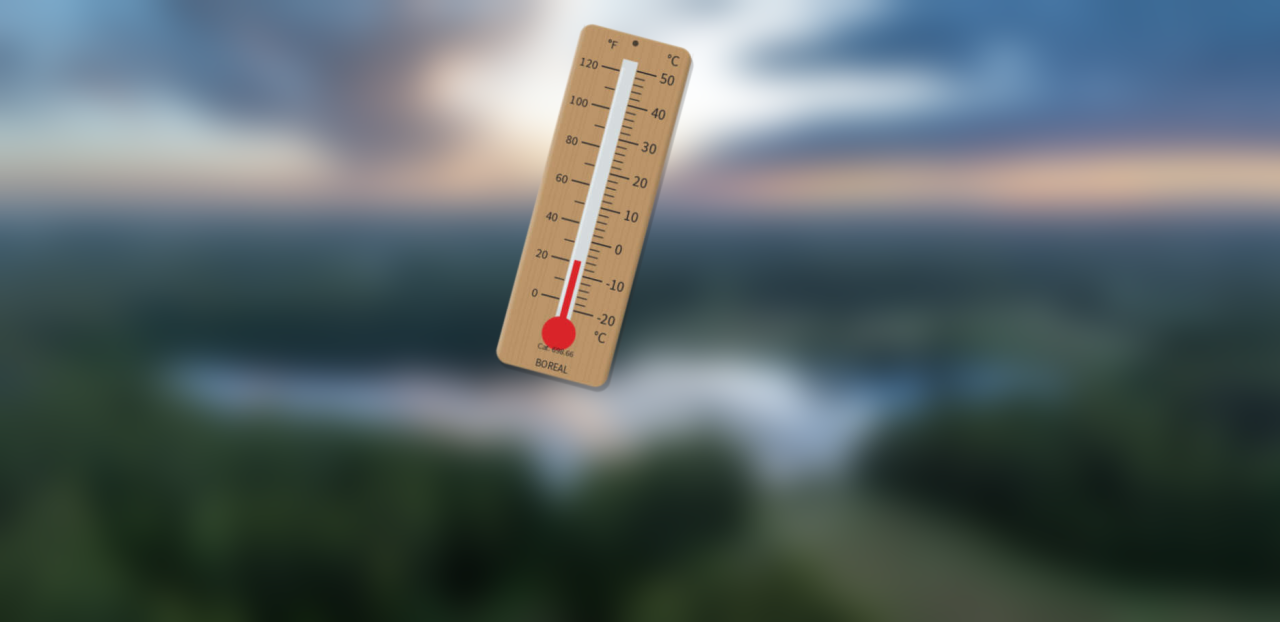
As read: -6,°C
